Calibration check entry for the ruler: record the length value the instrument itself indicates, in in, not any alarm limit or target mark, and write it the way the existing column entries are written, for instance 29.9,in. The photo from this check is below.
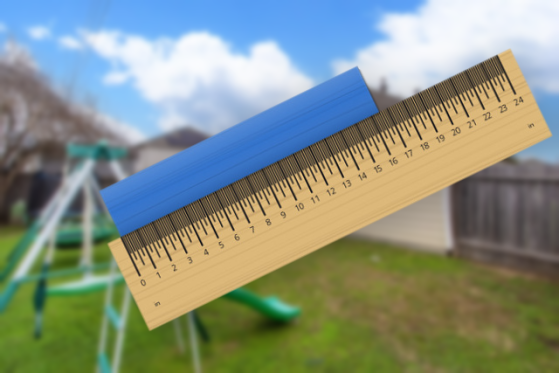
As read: 16.5,in
